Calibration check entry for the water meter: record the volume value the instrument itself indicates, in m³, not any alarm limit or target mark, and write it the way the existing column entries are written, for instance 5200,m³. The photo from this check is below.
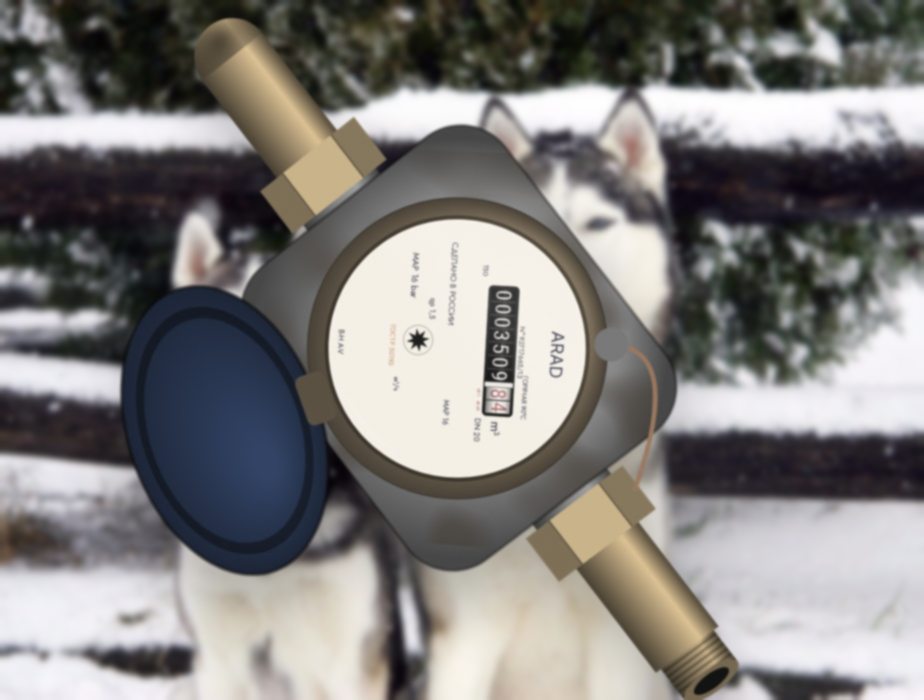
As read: 3509.84,m³
